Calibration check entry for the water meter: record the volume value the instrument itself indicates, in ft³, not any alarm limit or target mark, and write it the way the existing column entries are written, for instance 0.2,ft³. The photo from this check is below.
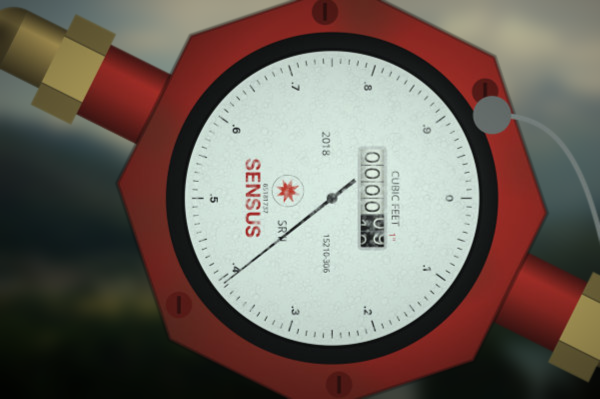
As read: 9.39,ft³
